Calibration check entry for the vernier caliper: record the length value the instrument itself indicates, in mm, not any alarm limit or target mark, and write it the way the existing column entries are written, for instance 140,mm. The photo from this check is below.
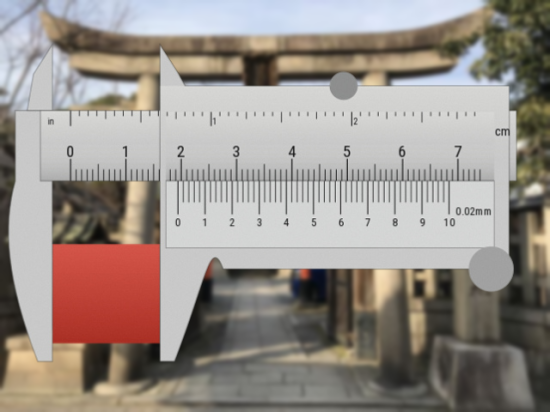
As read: 19.4,mm
